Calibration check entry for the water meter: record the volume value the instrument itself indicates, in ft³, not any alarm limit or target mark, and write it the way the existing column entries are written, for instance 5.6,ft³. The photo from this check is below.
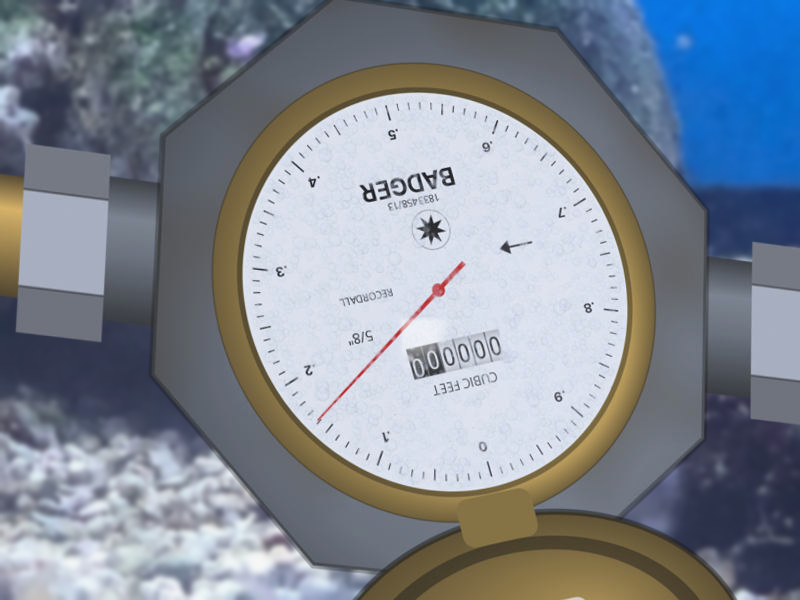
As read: 0.16,ft³
